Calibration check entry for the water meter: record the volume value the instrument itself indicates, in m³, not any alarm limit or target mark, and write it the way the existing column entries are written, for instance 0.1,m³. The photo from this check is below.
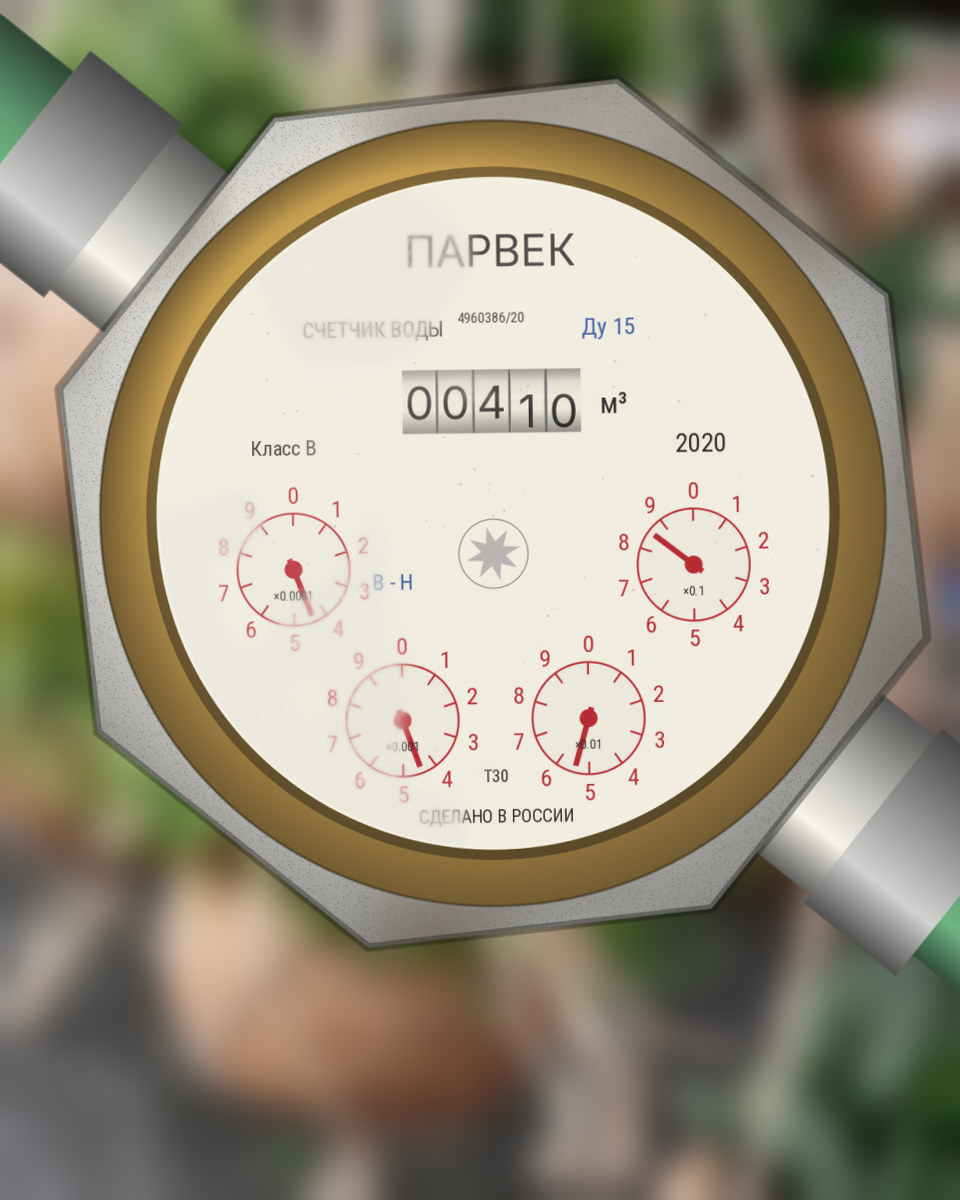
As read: 409.8544,m³
